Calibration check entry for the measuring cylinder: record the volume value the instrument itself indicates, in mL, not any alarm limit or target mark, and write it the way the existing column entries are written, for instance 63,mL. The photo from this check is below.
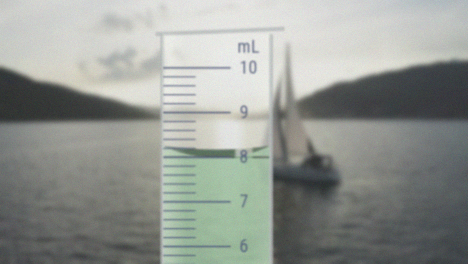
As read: 8,mL
